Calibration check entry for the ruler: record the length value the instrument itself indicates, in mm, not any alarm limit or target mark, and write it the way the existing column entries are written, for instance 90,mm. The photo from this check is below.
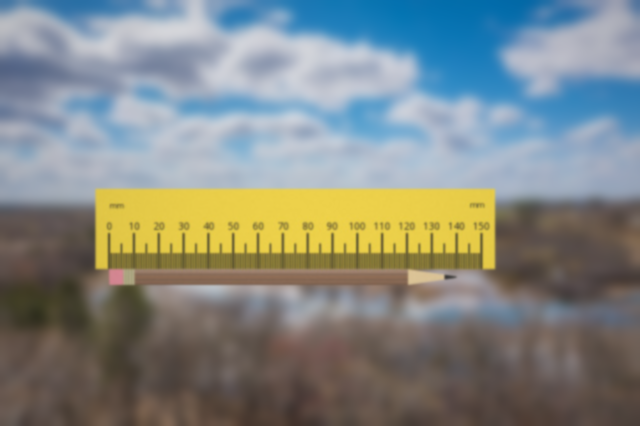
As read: 140,mm
